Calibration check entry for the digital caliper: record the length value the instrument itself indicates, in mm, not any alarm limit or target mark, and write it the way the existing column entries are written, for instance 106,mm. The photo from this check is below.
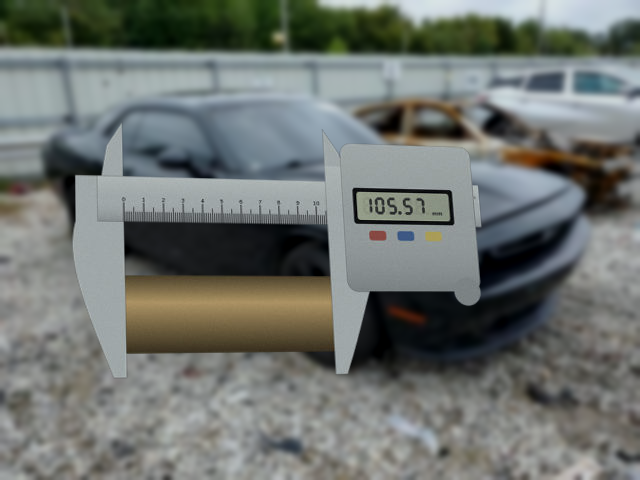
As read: 105.57,mm
